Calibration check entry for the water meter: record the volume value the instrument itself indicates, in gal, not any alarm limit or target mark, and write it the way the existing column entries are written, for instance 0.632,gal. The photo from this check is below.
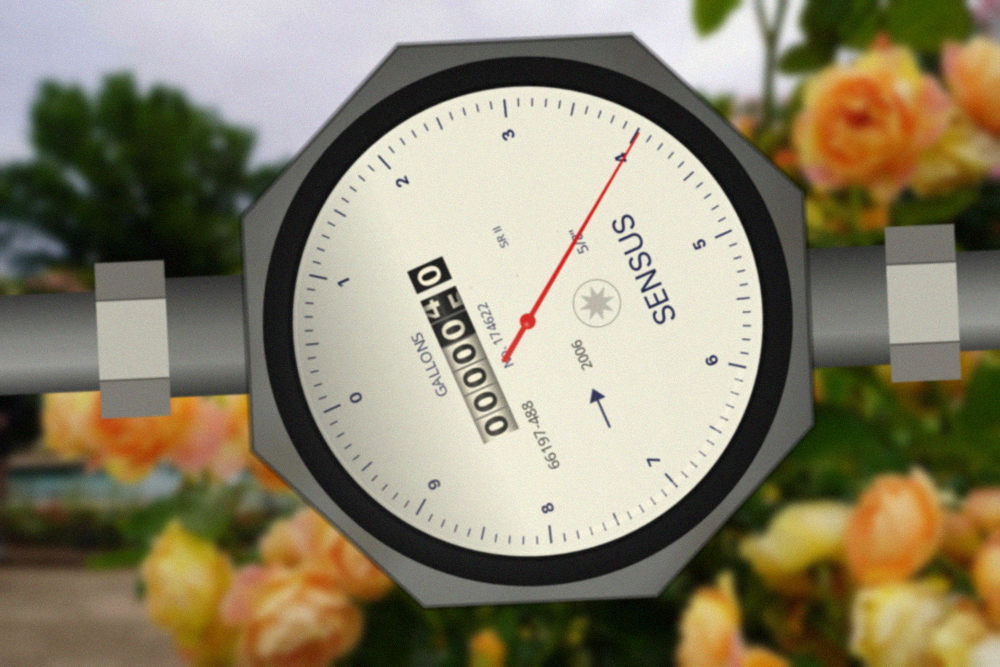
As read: 44.0,gal
